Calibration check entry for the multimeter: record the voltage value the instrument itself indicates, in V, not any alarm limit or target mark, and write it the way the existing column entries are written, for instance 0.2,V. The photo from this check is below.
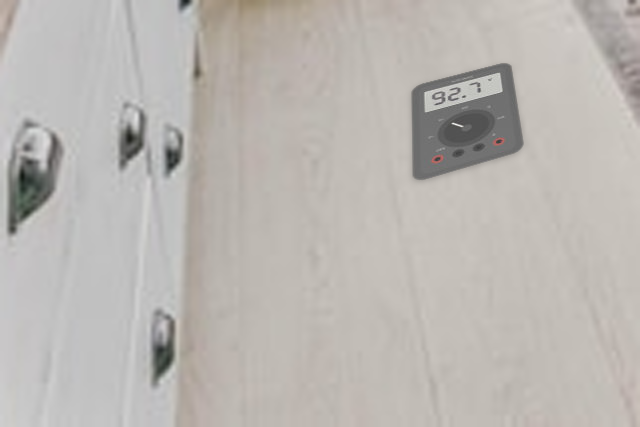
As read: 92.7,V
